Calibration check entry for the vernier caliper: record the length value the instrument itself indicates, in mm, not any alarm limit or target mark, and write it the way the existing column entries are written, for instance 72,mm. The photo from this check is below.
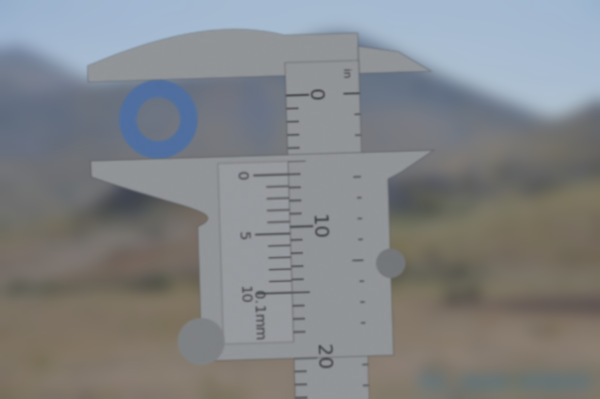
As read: 6.0,mm
